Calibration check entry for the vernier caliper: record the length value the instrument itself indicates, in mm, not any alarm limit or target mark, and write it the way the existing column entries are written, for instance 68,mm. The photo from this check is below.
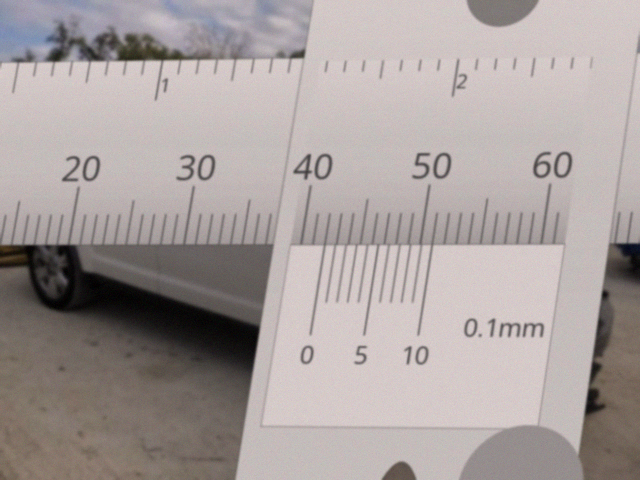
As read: 42.0,mm
